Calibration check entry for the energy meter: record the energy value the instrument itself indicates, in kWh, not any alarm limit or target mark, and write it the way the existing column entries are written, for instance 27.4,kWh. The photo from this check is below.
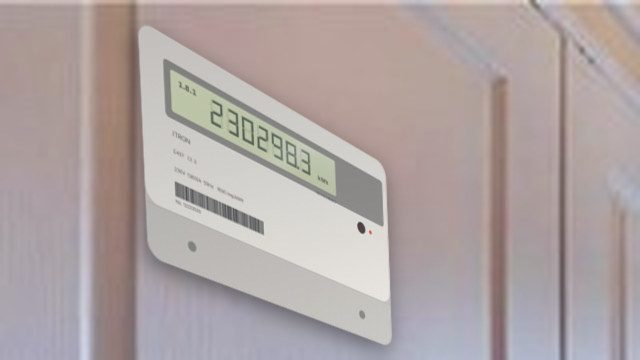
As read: 230298.3,kWh
